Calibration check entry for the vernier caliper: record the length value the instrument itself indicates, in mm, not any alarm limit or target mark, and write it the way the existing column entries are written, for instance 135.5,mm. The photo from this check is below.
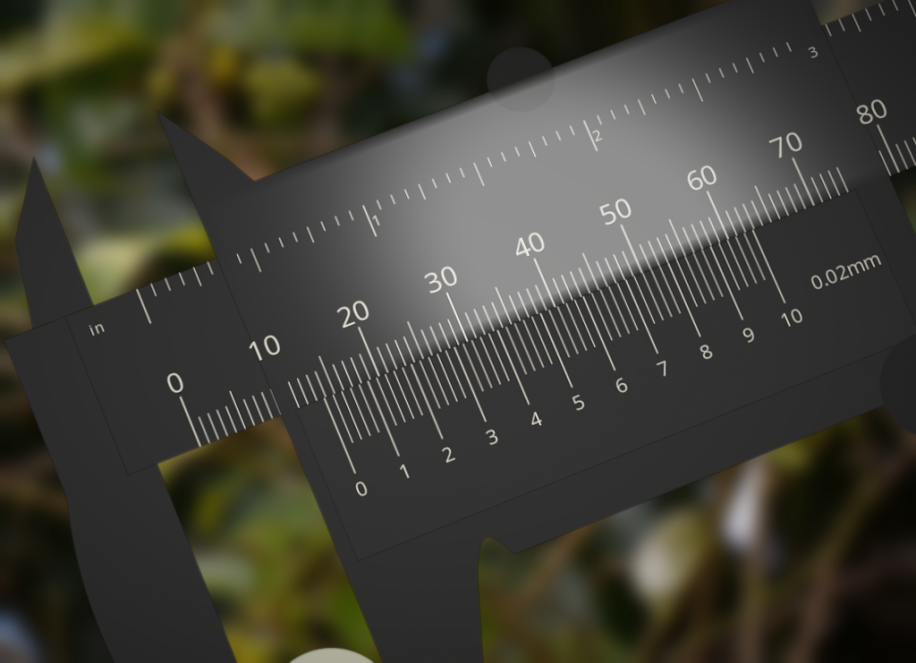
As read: 13.8,mm
